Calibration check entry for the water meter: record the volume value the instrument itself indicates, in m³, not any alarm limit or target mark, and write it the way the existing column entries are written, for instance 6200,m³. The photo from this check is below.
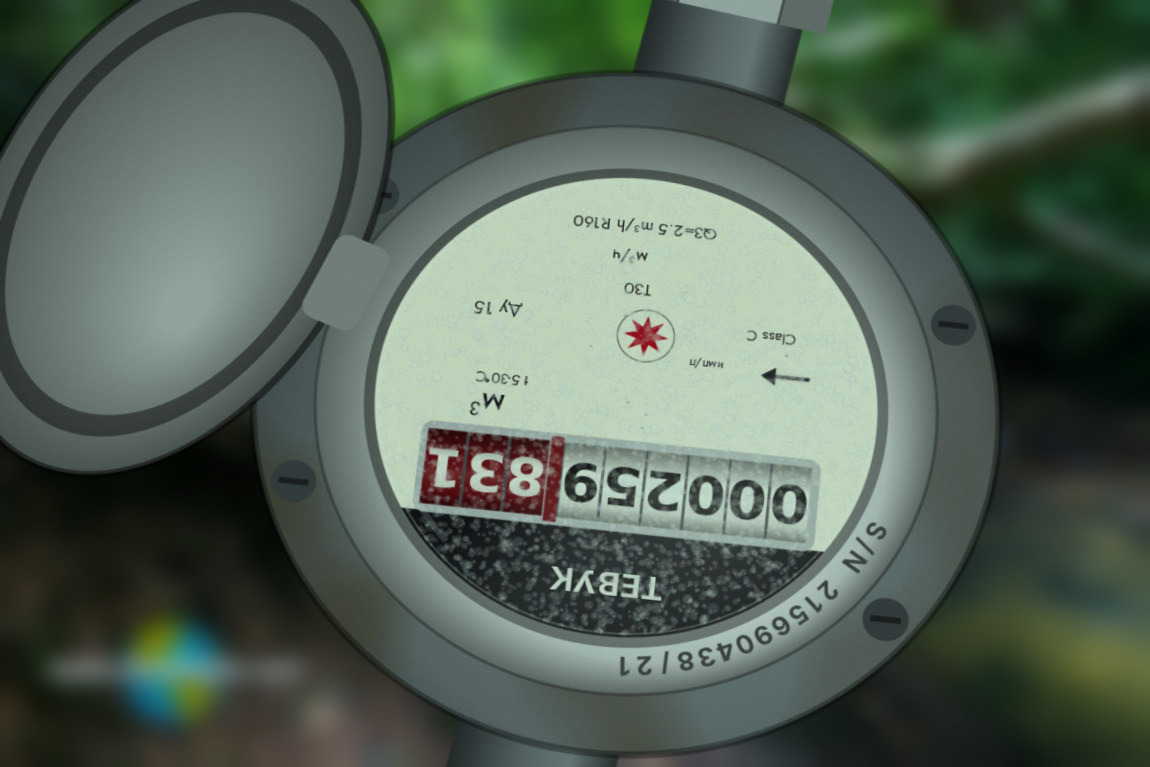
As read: 259.831,m³
